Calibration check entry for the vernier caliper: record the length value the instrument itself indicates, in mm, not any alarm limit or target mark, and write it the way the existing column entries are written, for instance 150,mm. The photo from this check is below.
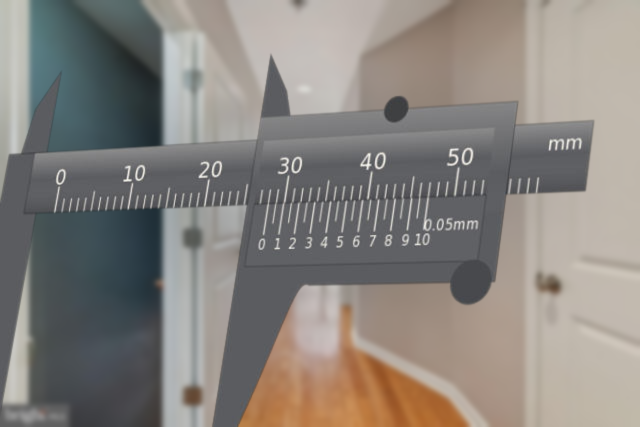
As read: 28.0,mm
